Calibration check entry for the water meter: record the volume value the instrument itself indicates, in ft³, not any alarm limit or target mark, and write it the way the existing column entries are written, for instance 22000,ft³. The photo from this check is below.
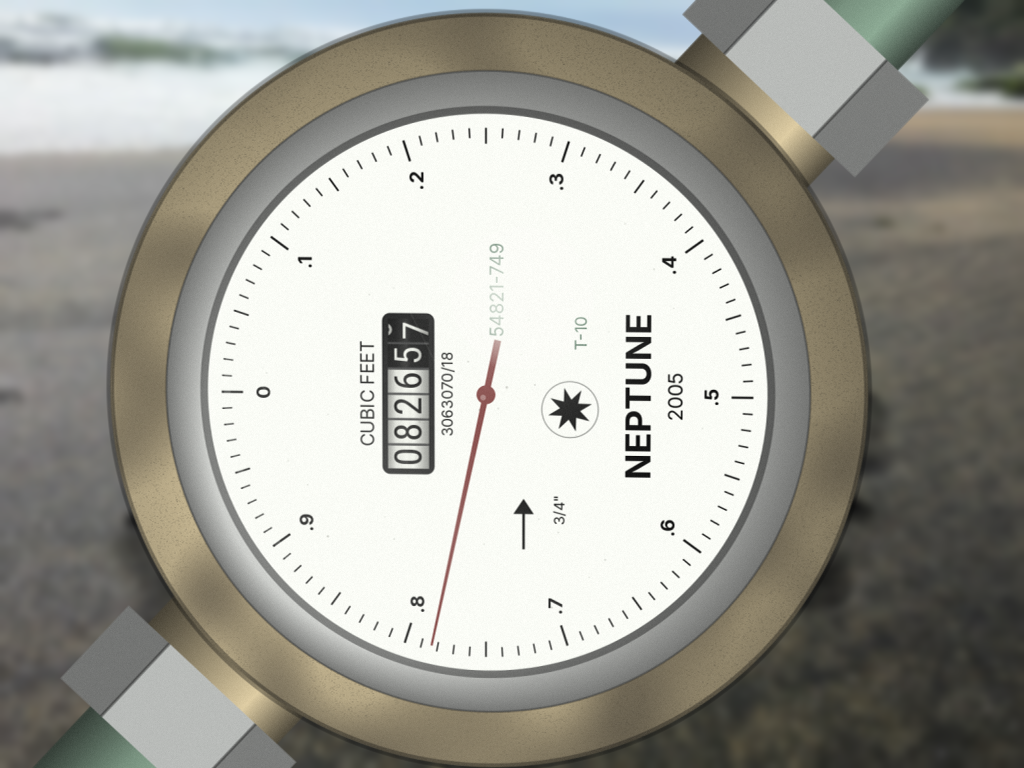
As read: 82656.78,ft³
